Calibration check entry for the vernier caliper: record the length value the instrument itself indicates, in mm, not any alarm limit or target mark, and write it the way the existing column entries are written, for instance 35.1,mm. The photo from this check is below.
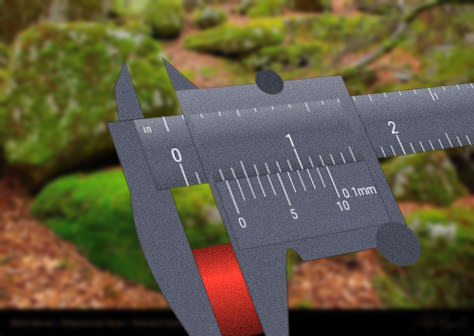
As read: 3.2,mm
